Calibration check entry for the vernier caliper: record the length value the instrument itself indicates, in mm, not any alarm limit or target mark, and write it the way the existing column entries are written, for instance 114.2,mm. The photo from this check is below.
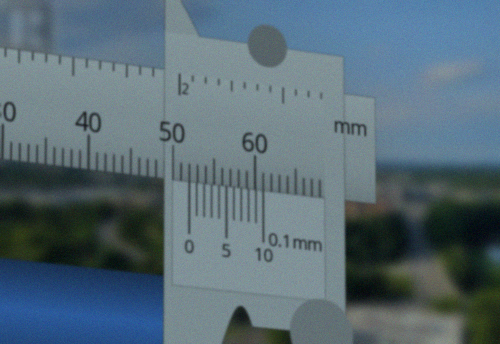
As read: 52.0,mm
